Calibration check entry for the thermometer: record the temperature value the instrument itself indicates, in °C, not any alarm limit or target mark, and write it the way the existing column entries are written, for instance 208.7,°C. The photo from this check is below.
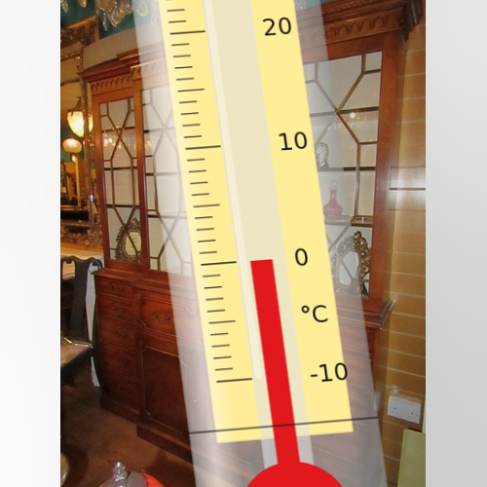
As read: 0,°C
